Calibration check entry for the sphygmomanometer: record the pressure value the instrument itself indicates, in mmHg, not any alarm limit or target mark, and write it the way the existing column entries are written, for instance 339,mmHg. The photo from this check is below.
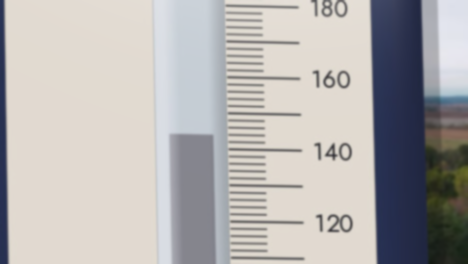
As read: 144,mmHg
